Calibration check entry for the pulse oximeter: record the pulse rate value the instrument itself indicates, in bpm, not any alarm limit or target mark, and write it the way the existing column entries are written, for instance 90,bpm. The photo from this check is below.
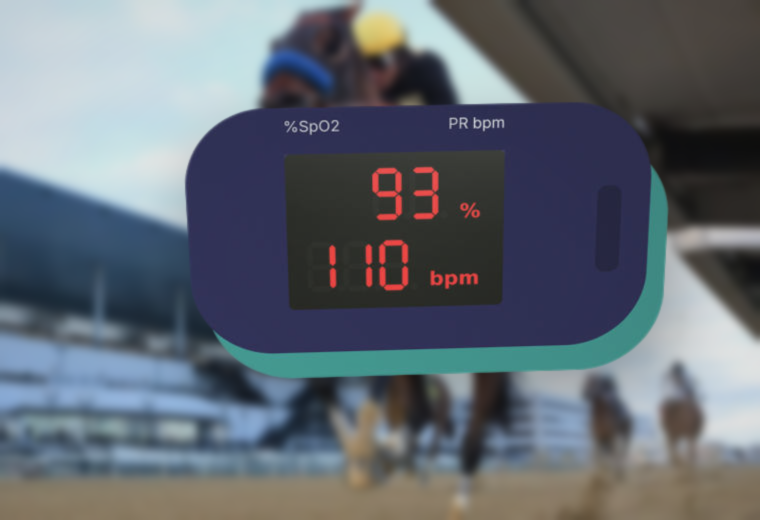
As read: 110,bpm
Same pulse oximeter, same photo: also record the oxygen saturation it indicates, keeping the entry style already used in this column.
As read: 93,%
